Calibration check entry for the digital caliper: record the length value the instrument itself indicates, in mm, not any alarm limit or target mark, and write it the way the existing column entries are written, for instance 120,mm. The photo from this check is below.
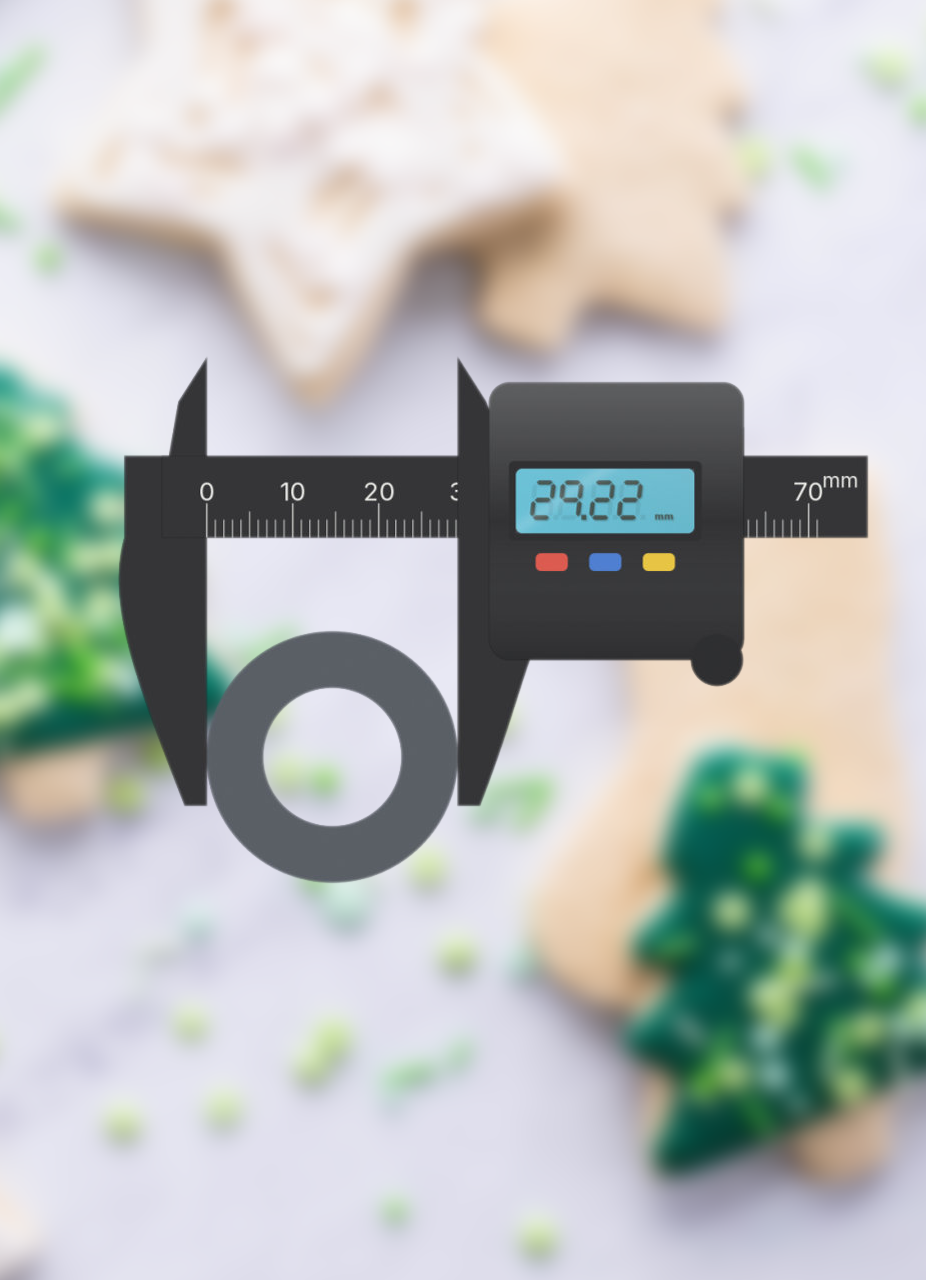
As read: 29.22,mm
